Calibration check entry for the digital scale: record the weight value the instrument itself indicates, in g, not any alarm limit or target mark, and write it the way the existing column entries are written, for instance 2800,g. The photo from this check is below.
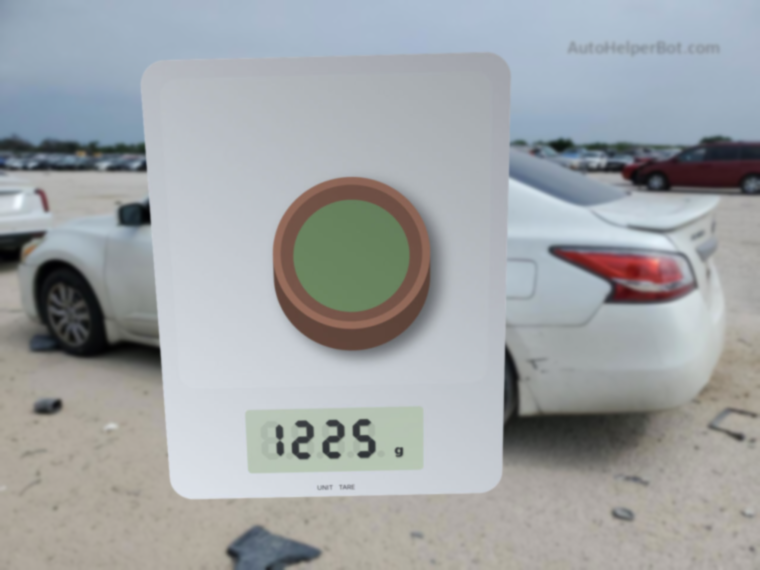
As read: 1225,g
